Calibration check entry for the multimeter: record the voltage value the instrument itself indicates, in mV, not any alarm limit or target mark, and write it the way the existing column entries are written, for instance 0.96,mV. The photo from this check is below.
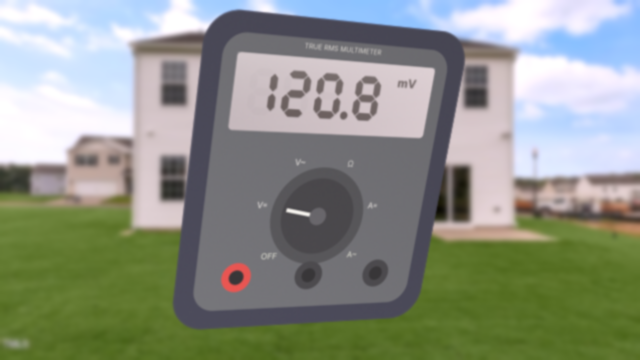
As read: 120.8,mV
